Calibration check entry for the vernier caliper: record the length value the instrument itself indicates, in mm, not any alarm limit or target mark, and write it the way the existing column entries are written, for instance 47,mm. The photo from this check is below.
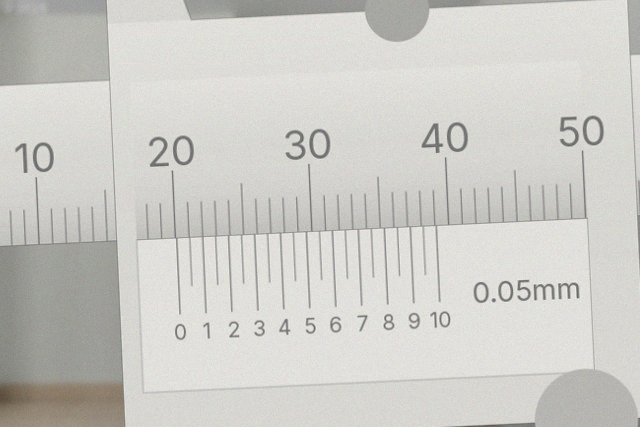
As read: 20.1,mm
